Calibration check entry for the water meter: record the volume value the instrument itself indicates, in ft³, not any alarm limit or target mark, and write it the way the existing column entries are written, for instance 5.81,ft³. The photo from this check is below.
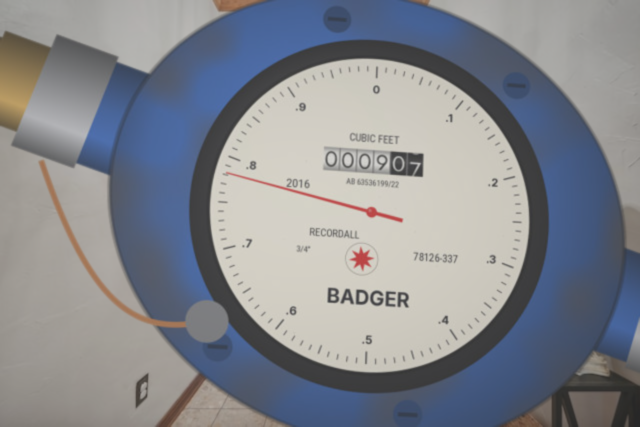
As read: 906.78,ft³
